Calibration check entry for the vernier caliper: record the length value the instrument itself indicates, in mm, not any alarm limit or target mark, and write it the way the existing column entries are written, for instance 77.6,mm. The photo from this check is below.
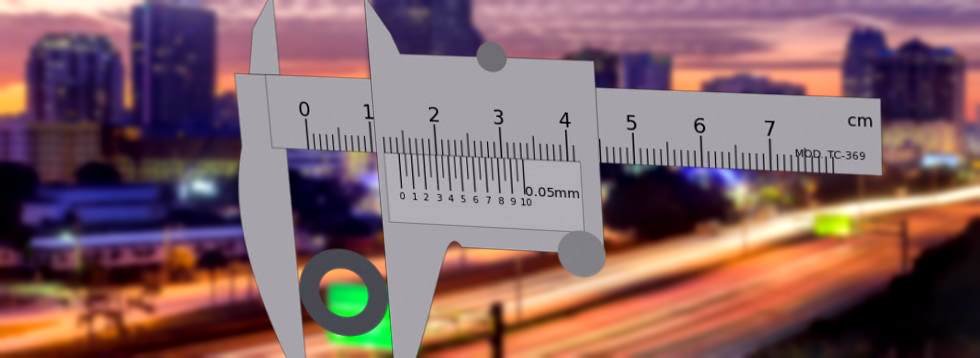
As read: 14.2,mm
